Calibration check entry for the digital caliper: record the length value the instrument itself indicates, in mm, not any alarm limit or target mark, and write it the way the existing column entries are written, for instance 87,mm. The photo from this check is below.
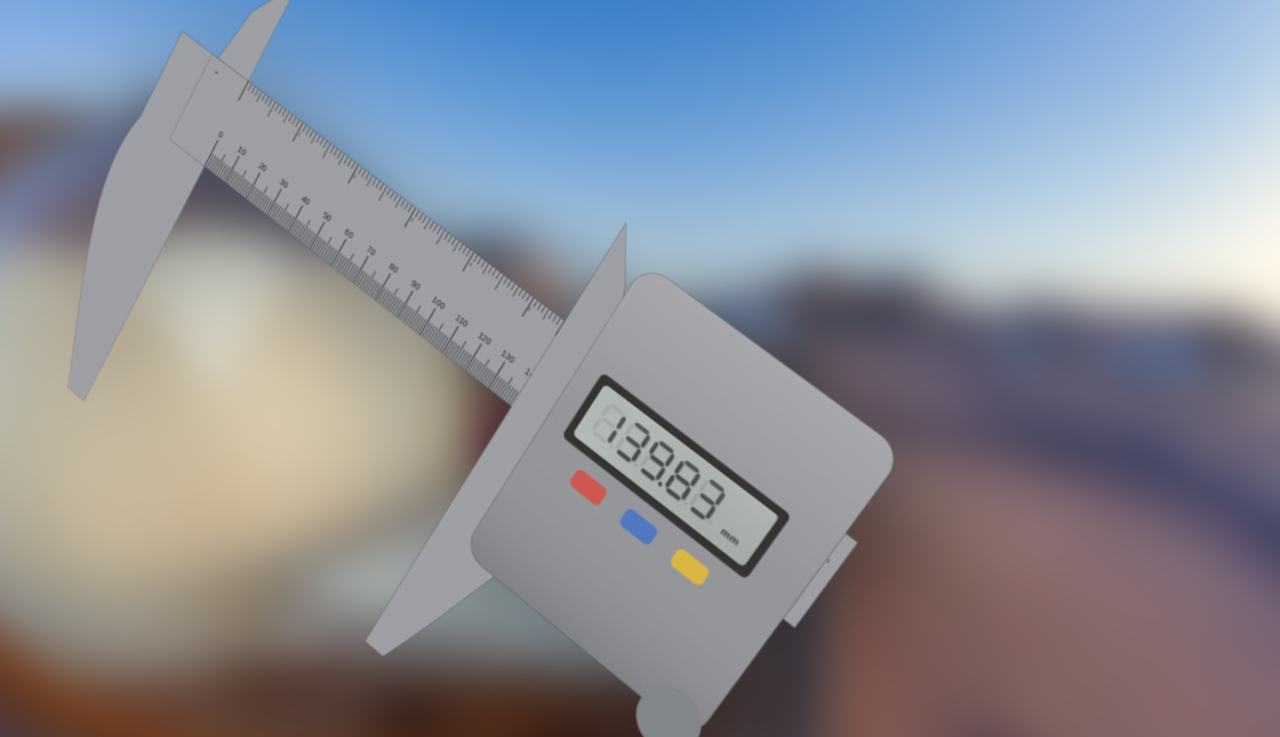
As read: 139.83,mm
